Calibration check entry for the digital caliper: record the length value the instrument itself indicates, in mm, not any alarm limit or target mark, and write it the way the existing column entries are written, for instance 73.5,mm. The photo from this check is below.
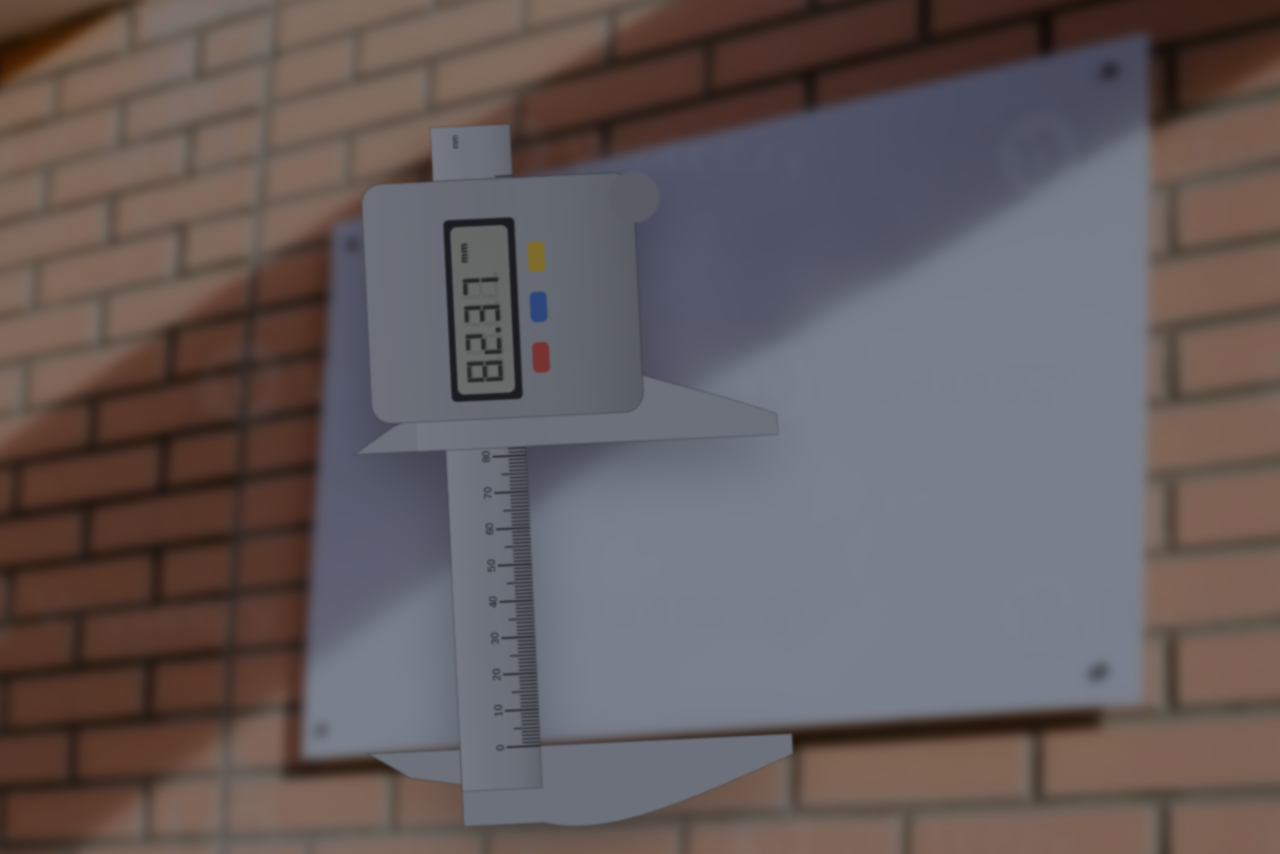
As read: 82.37,mm
